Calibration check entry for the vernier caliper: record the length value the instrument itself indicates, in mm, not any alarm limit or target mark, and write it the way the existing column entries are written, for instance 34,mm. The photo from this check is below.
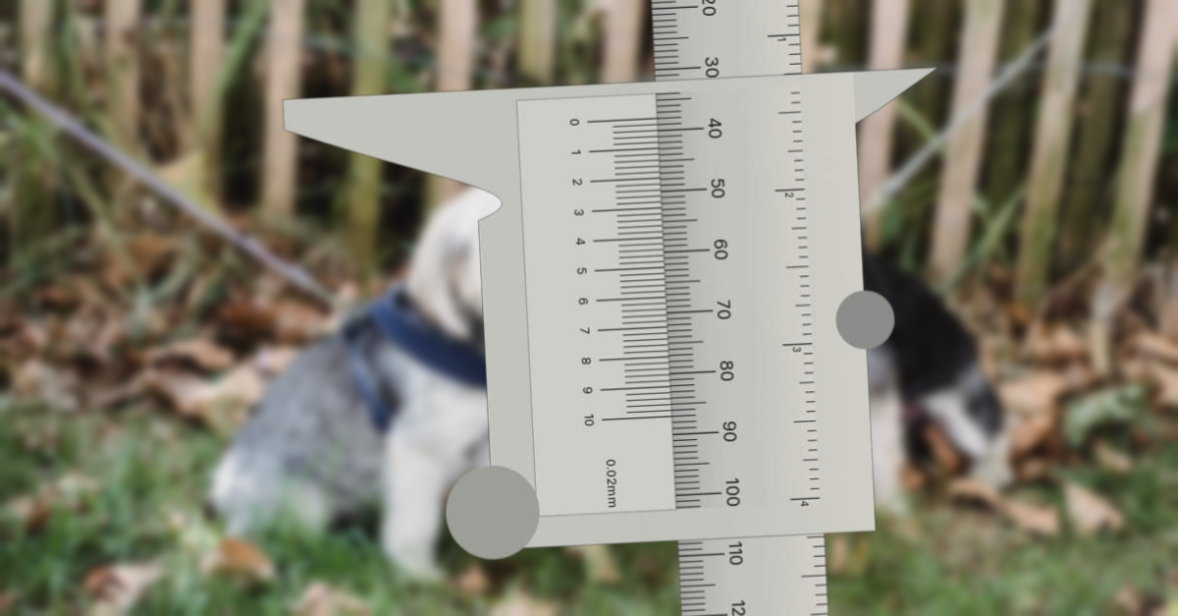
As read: 38.0,mm
